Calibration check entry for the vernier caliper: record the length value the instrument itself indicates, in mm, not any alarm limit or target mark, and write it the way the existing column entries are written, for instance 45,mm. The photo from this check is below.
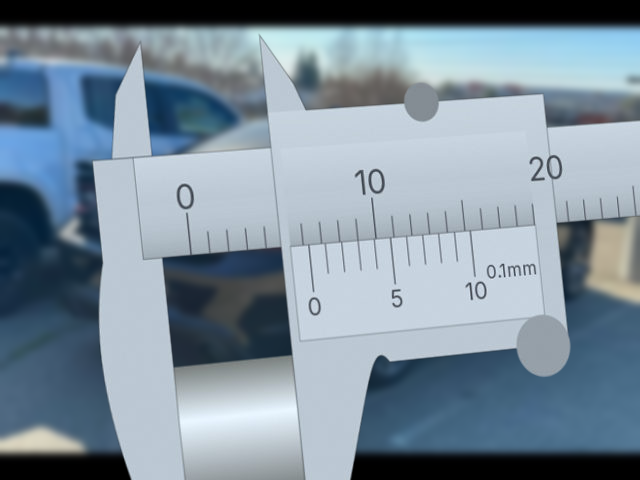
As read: 6.3,mm
